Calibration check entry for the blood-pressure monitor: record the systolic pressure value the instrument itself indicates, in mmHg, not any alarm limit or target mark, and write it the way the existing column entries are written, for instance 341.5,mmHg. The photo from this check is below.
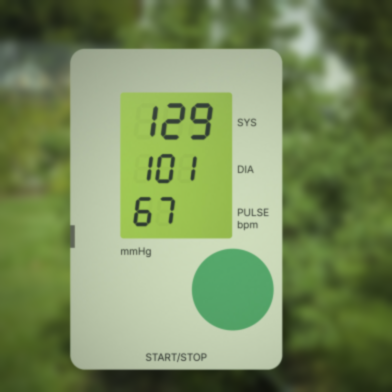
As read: 129,mmHg
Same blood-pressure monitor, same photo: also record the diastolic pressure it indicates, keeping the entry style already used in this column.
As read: 101,mmHg
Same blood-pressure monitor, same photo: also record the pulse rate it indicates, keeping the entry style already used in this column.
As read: 67,bpm
